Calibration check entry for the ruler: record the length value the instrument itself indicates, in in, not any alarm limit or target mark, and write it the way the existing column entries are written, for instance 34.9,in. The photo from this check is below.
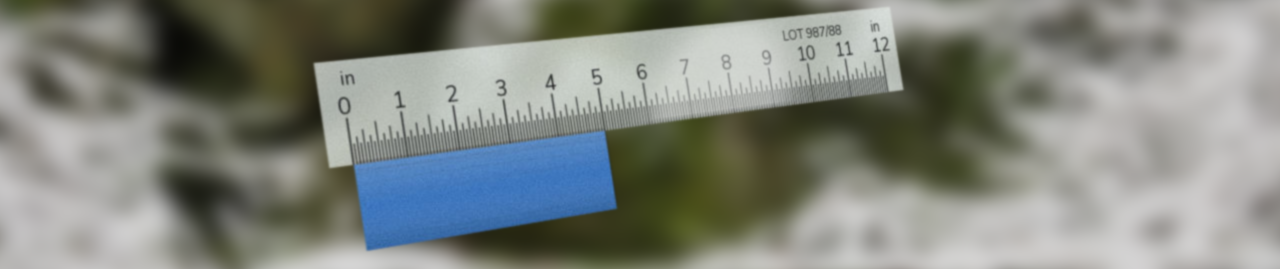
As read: 5,in
